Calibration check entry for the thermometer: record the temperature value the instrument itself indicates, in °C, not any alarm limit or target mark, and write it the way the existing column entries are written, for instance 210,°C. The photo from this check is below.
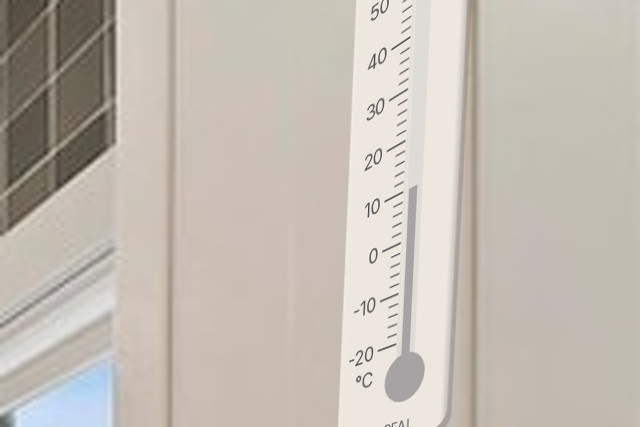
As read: 10,°C
